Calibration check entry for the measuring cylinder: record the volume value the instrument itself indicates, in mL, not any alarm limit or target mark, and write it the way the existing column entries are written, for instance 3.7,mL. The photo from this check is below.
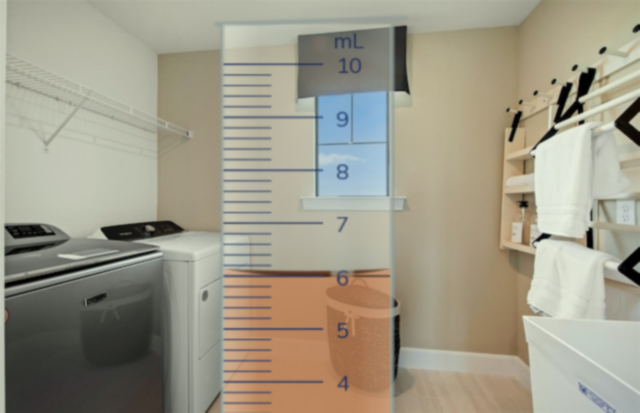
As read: 6,mL
